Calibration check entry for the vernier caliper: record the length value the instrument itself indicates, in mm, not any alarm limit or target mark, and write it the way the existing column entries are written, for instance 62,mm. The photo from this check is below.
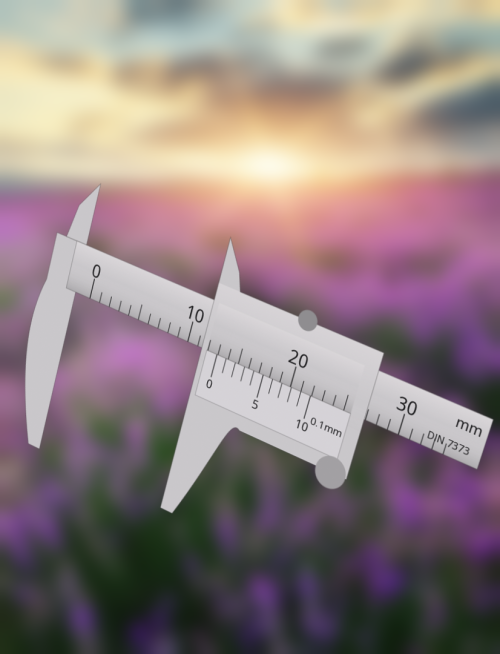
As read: 12.9,mm
